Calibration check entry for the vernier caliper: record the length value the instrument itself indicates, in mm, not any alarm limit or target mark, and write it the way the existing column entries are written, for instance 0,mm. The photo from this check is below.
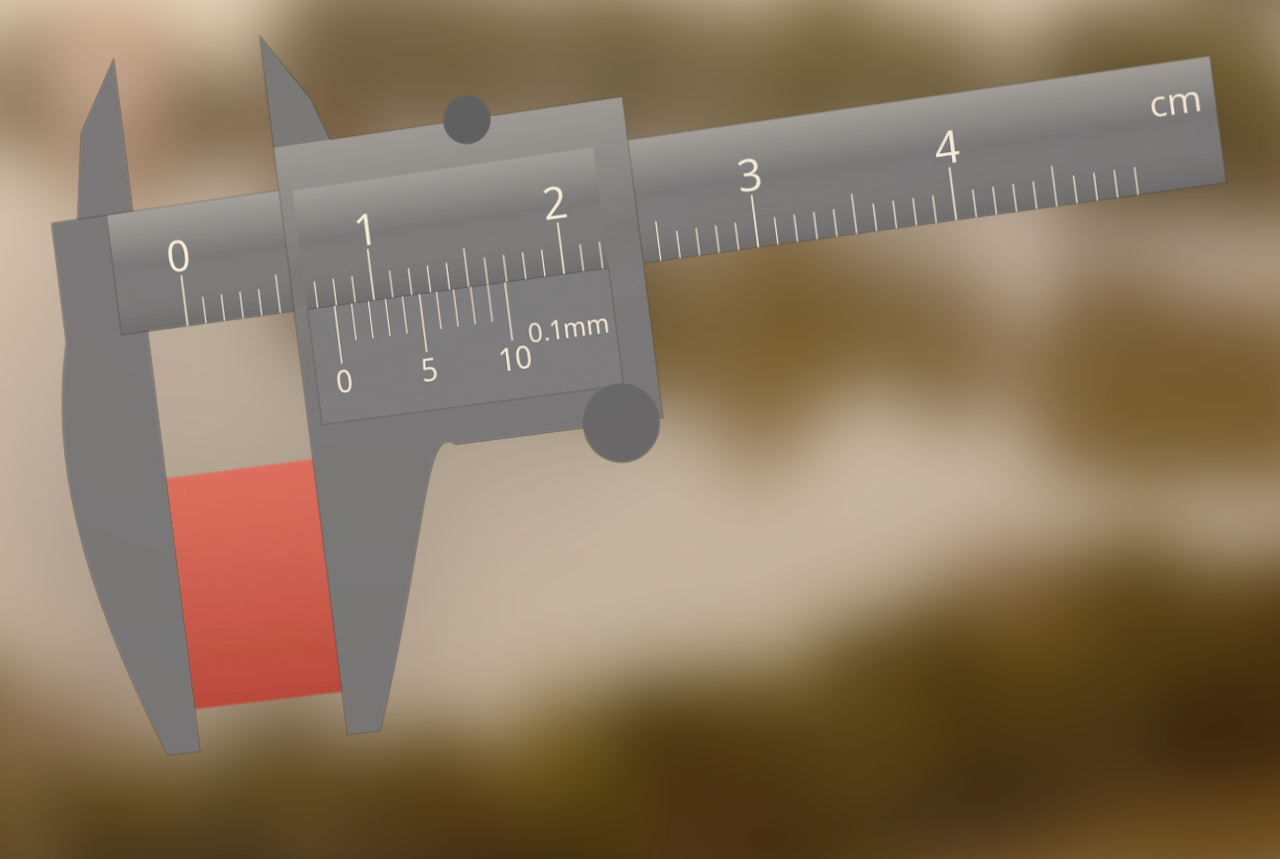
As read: 7.9,mm
